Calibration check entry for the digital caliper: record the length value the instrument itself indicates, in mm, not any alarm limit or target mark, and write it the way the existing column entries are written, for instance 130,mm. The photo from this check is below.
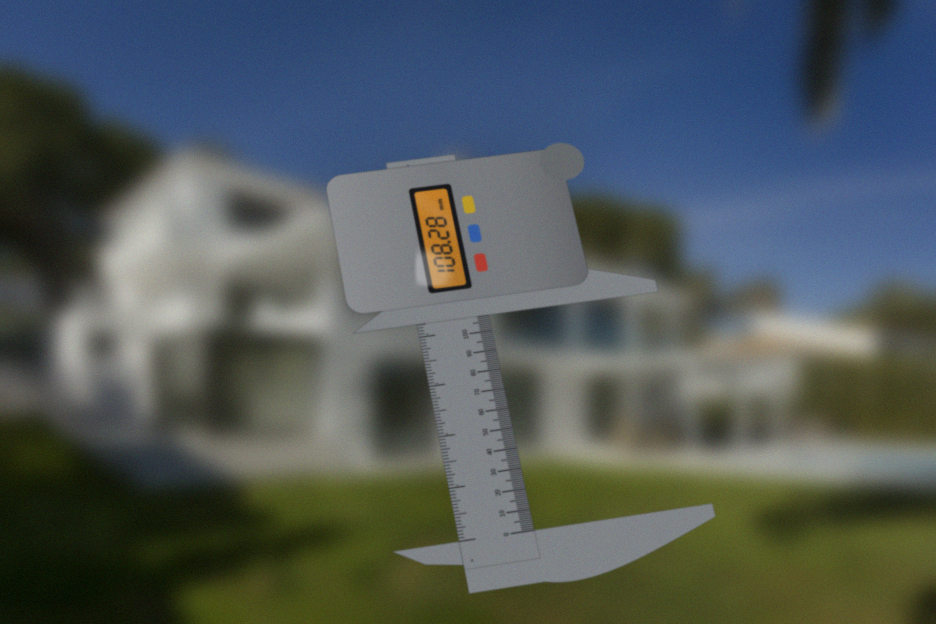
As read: 108.28,mm
